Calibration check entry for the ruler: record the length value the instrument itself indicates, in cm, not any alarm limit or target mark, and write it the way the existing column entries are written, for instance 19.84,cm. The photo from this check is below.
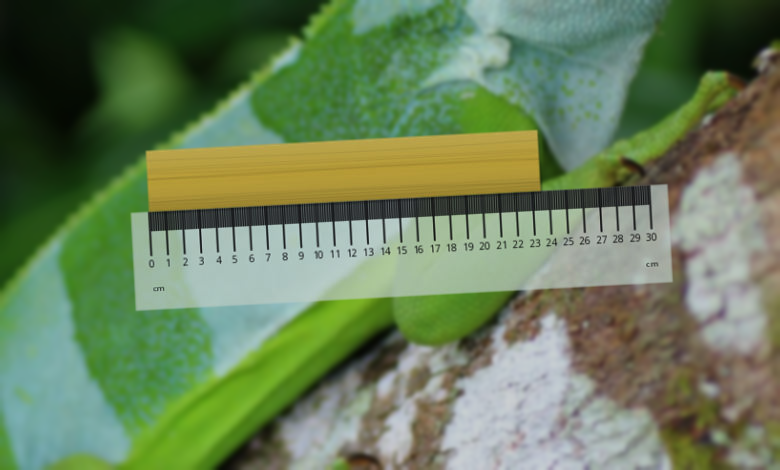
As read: 23.5,cm
